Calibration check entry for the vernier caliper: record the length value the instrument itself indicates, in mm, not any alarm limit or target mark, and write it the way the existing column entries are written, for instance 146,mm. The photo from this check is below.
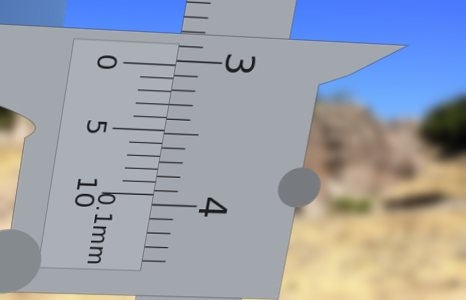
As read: 30.3,mm
